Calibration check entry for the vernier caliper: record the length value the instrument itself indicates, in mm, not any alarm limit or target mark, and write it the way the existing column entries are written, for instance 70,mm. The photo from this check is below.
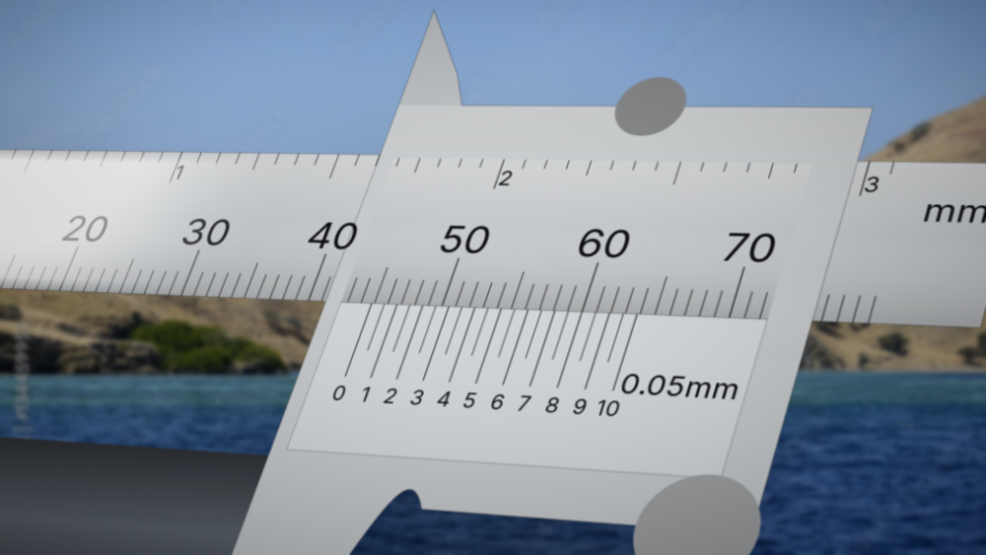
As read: 44.8,mm
